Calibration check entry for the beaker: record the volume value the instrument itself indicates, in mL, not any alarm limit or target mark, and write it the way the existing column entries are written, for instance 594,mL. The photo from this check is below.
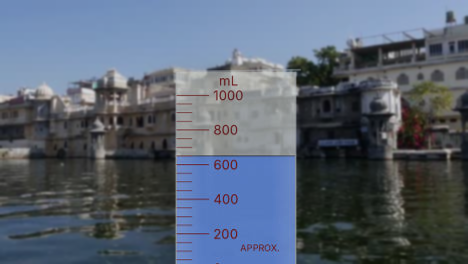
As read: 650,mL
